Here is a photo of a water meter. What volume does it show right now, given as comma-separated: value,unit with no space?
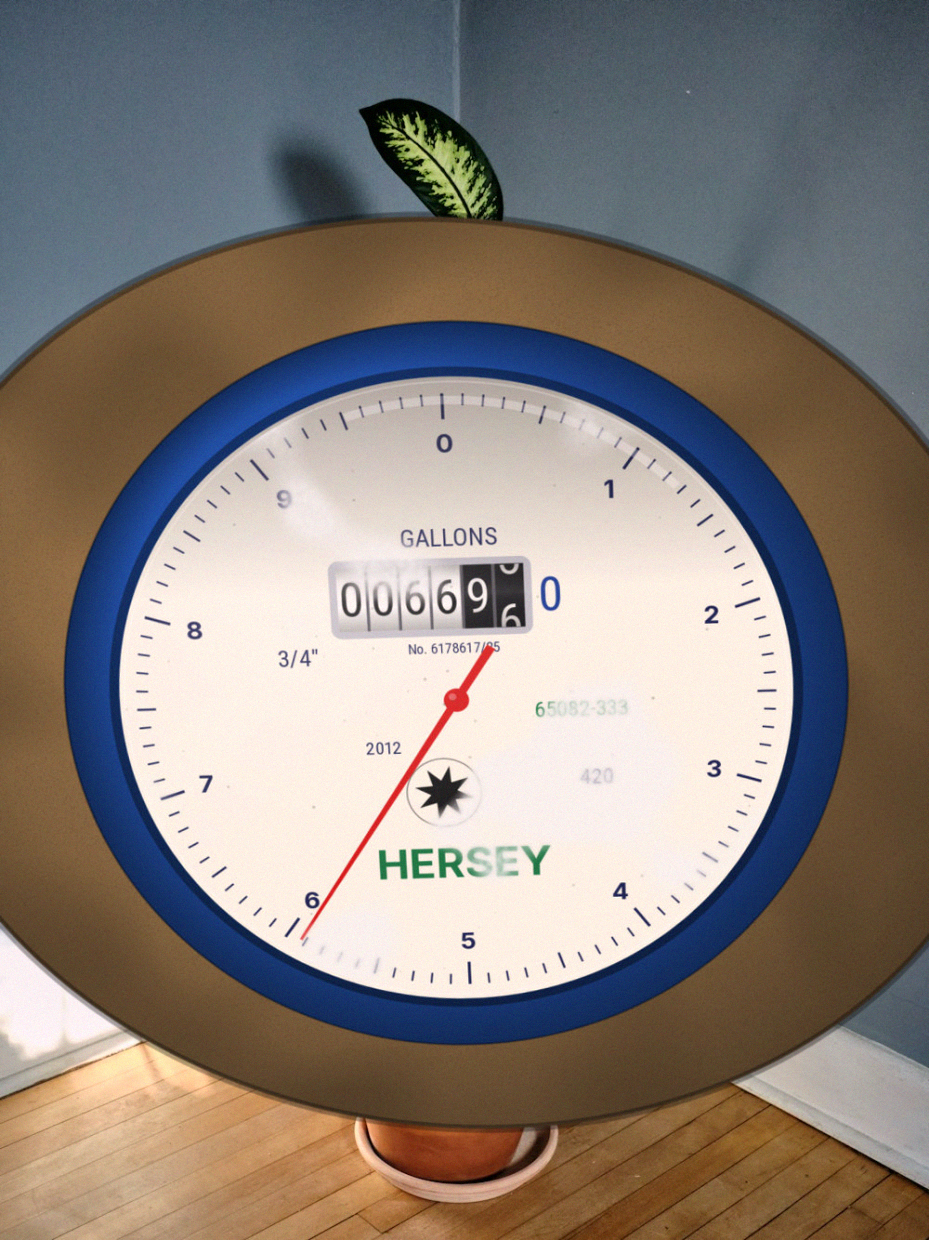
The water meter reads 66955.9,gal
